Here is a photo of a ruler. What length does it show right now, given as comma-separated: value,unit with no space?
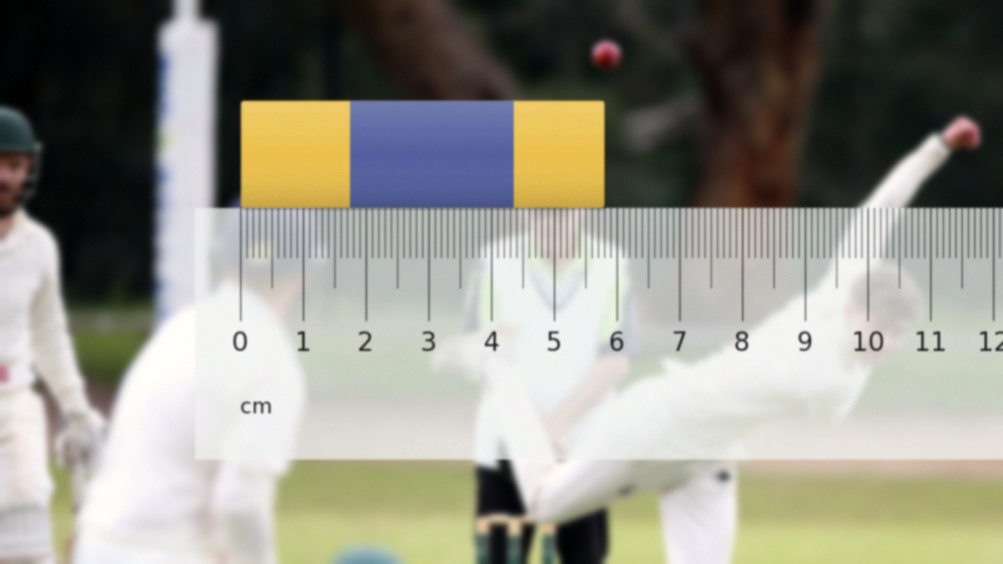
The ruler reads 5.8,cm
